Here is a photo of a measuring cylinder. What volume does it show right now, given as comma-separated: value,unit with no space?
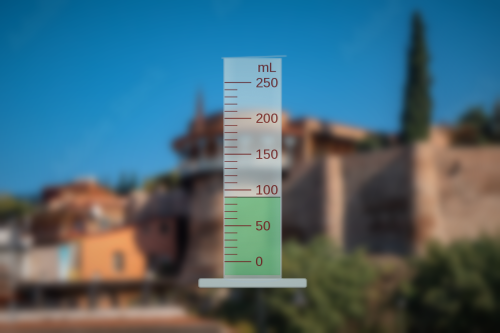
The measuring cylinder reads 90,mL
